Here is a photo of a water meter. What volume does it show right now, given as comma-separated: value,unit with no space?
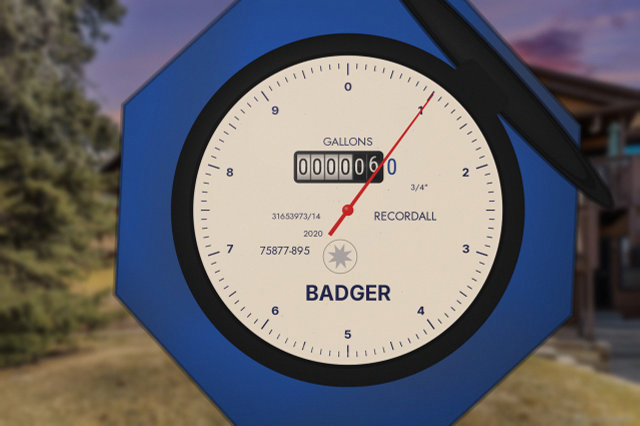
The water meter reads 61.0,gal
